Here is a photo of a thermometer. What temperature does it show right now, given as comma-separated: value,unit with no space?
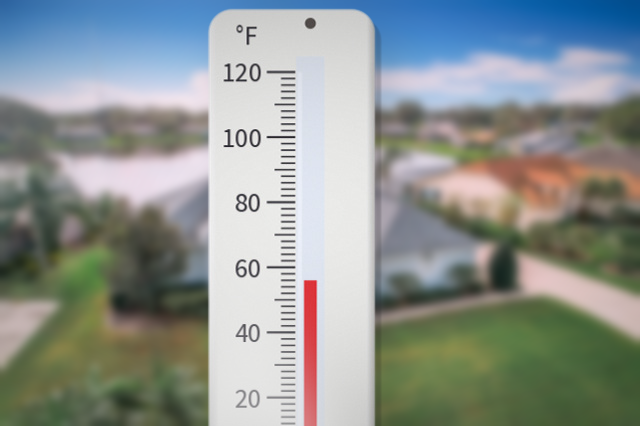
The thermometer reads 56,°F
